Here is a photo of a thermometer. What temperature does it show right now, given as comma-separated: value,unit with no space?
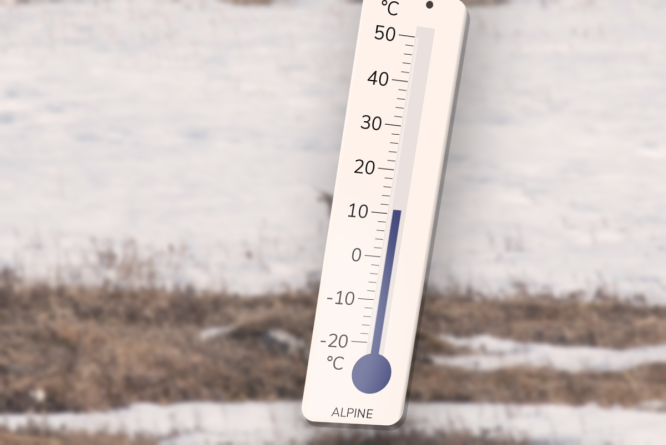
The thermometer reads 11,°C
